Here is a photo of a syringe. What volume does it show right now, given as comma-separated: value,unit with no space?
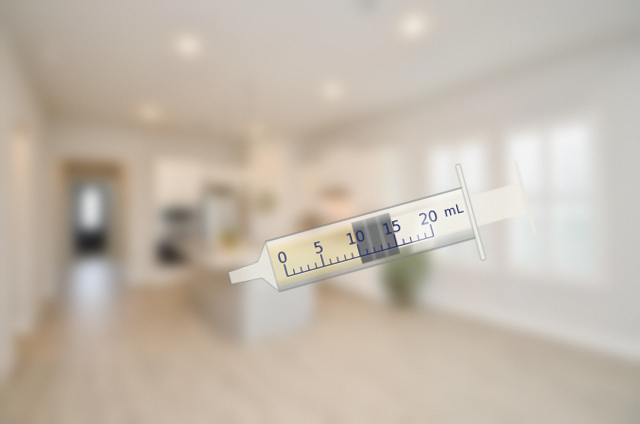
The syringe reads 10,mL
